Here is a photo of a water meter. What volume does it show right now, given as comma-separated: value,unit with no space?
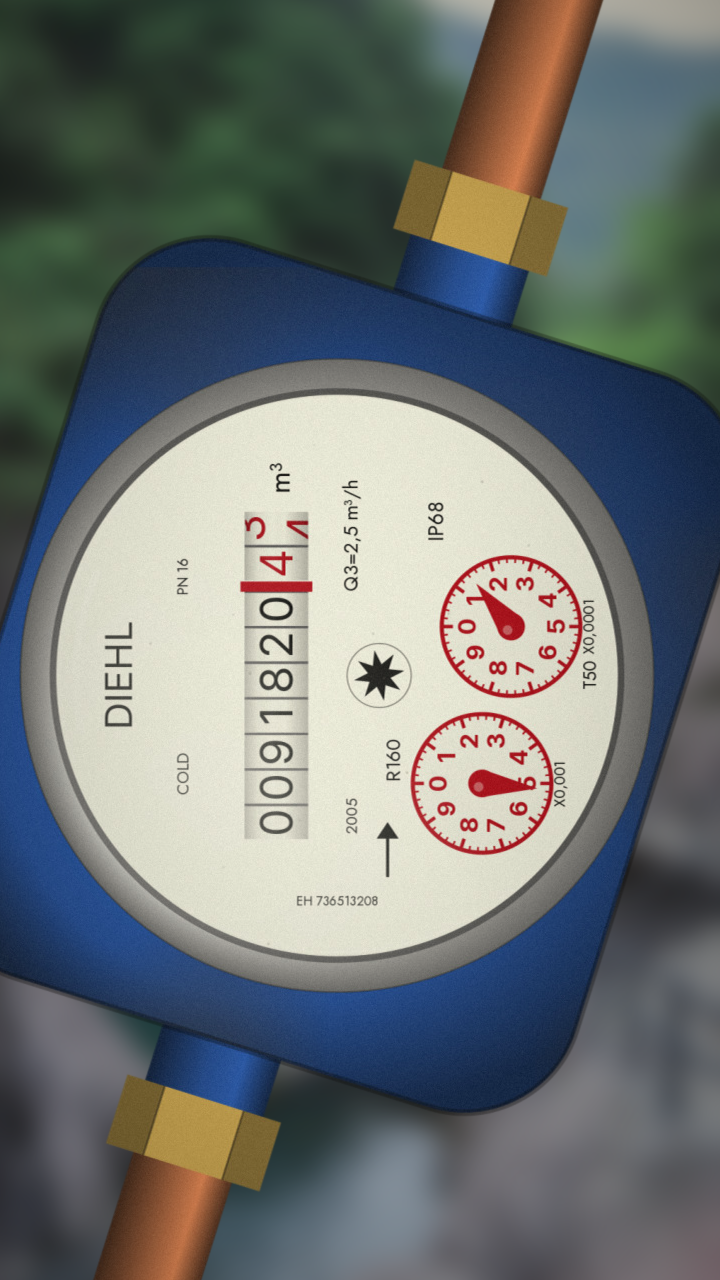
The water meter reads 91820.4351,m³
